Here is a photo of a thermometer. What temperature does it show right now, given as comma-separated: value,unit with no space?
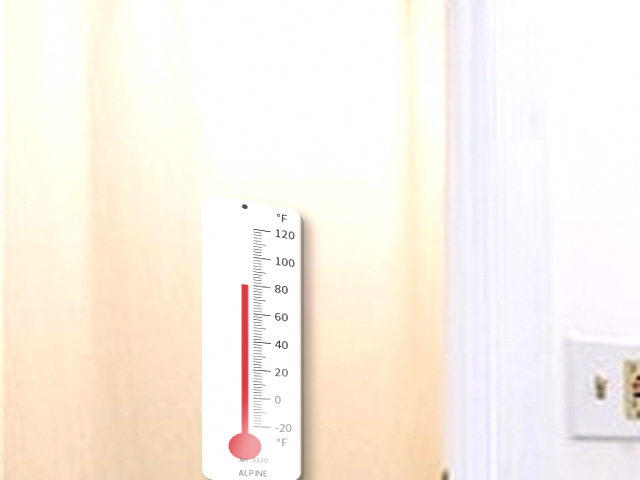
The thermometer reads 80,°F
